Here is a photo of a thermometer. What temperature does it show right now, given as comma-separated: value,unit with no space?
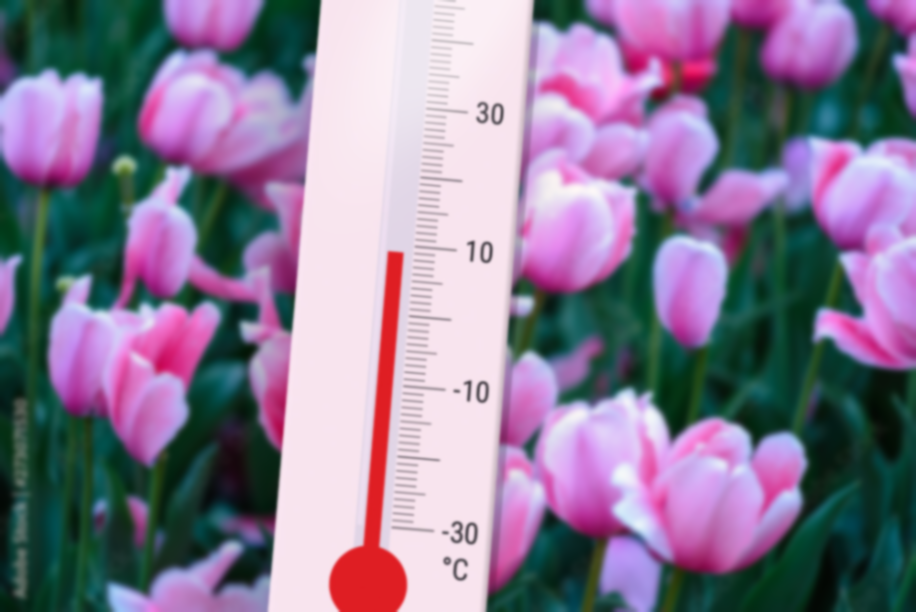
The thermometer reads 9,°C
